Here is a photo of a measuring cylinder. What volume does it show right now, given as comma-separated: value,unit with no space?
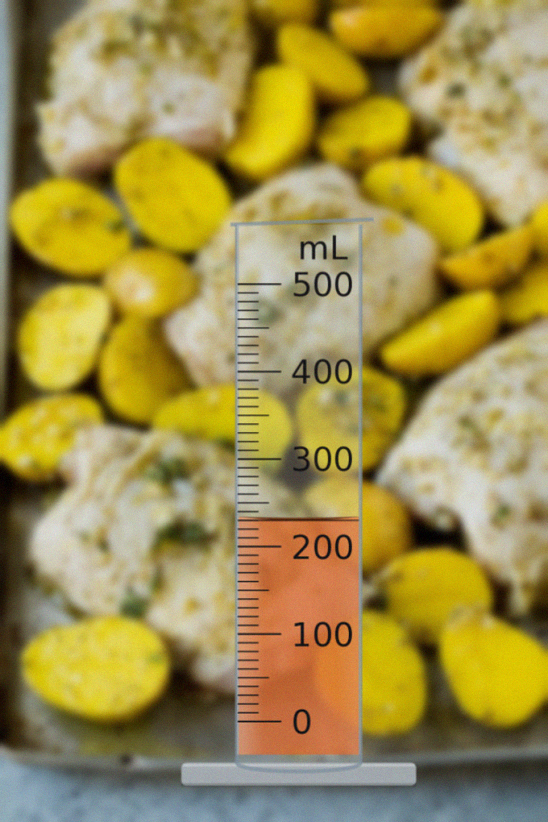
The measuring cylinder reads 230,mL
